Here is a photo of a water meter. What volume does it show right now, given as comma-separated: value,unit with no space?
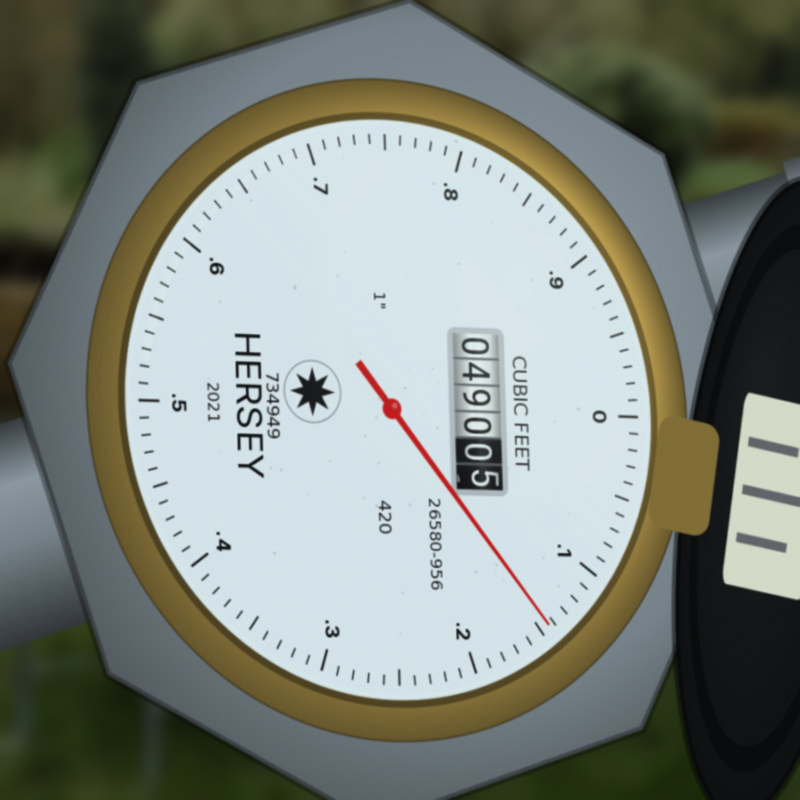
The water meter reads 49005.14,ft³
